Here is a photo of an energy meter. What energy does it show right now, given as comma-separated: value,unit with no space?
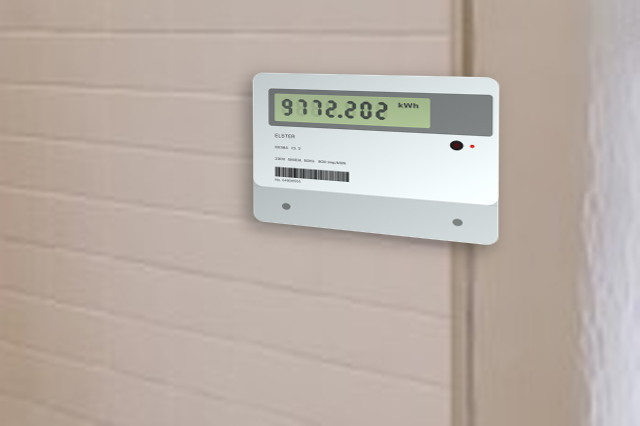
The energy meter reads 9772.202,kWh
